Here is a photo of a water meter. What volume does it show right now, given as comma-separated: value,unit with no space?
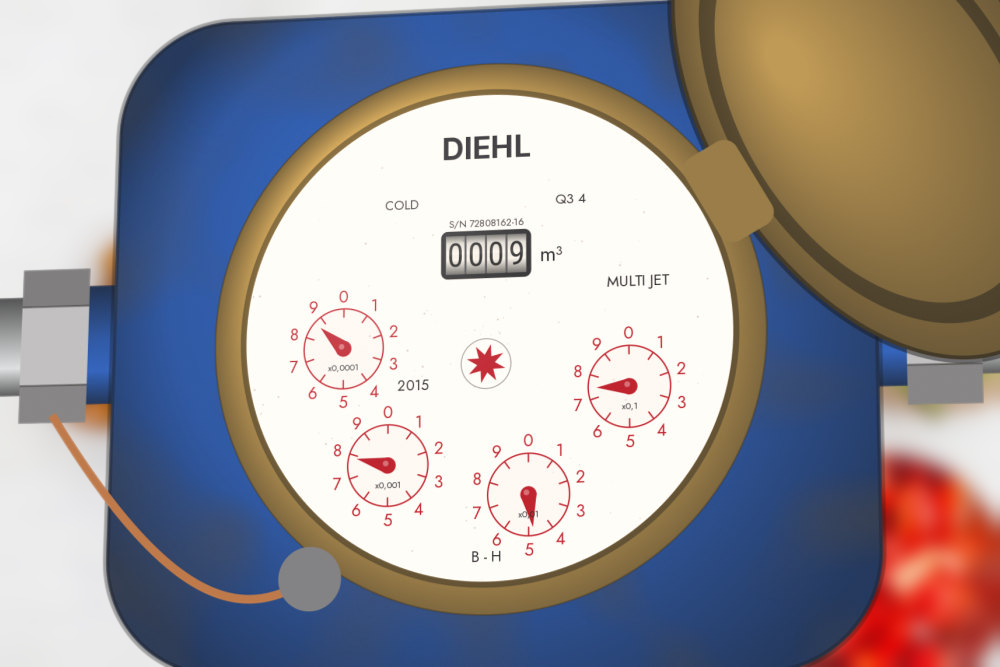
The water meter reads 9.7478,m³
